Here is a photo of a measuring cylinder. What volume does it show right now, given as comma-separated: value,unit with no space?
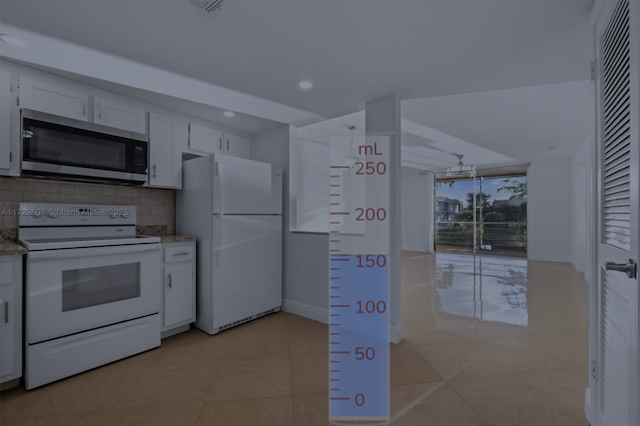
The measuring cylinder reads 155,mL
